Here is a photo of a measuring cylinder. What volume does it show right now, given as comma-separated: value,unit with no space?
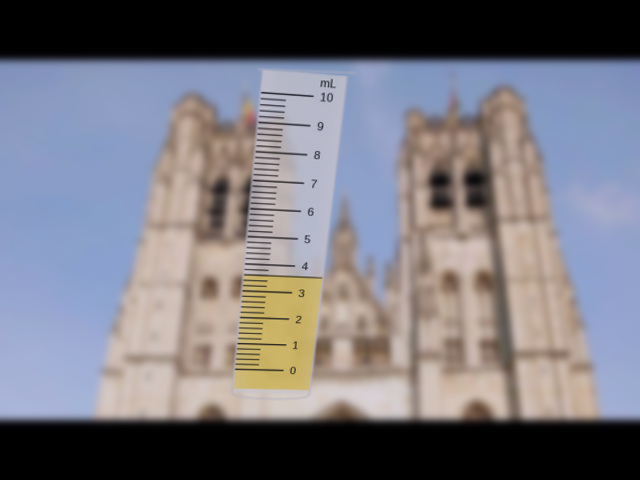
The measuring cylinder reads 3.6,mL
